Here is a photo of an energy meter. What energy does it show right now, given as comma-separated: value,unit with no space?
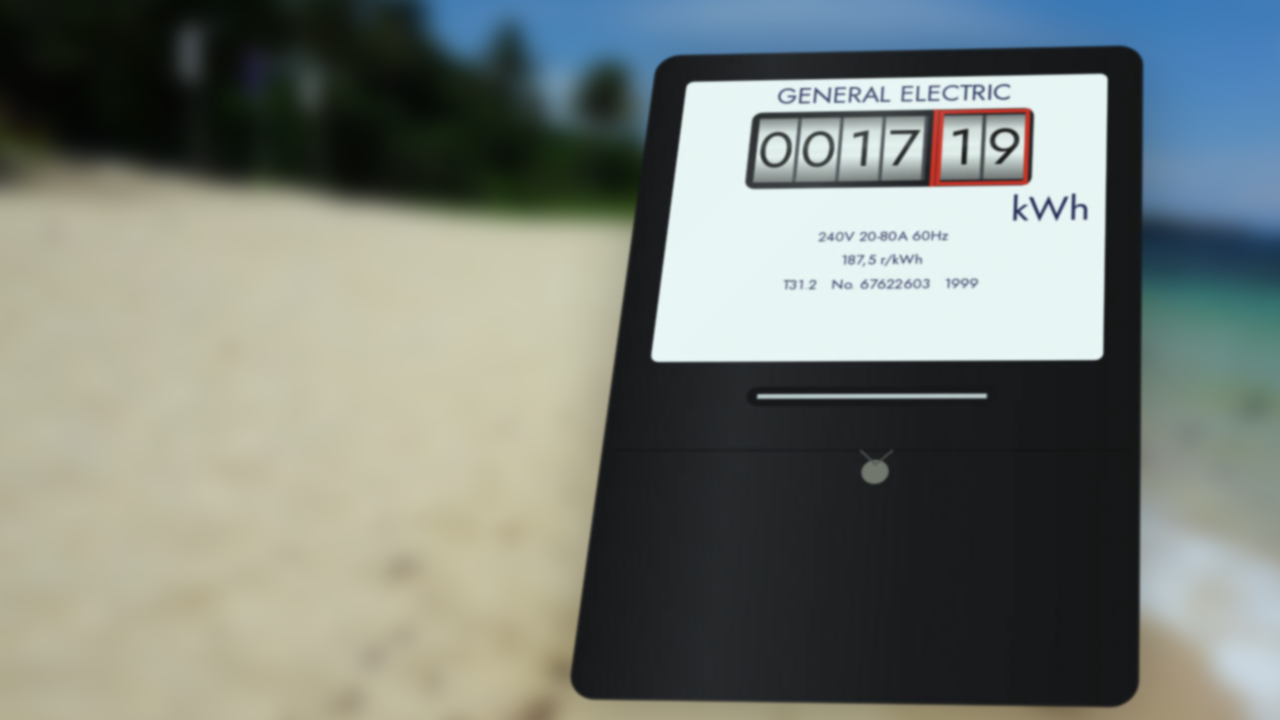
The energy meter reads 17.19,kWh
